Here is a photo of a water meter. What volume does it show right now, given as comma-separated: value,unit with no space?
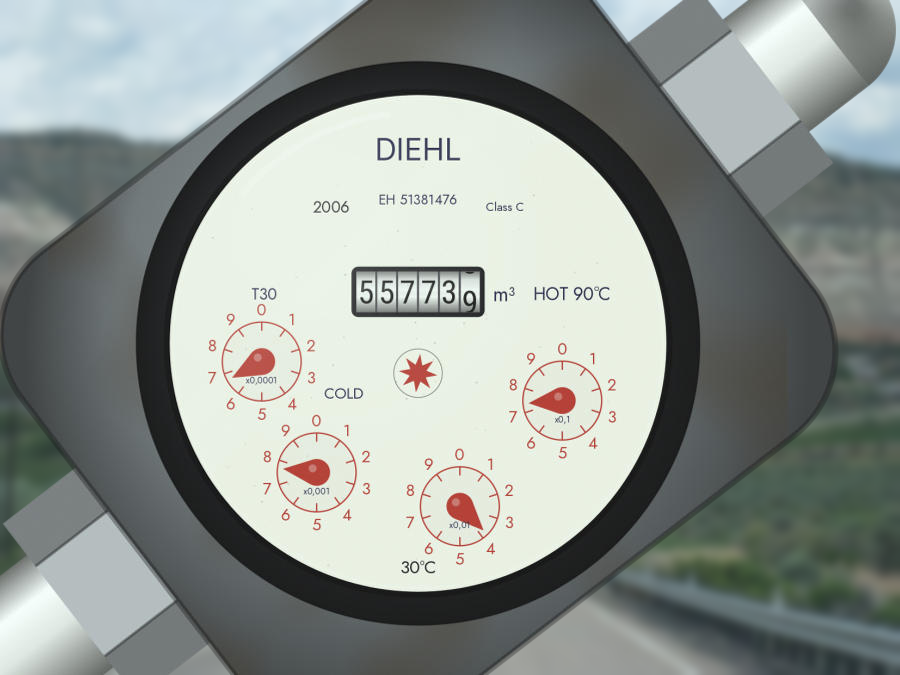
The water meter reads 557738.7376,m³
